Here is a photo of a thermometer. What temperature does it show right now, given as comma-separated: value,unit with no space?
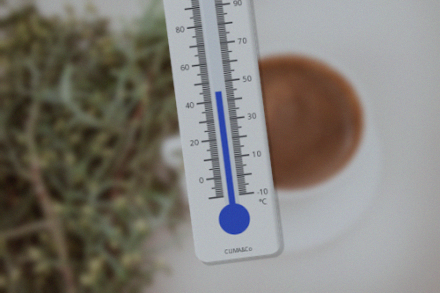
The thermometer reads 45,°C
